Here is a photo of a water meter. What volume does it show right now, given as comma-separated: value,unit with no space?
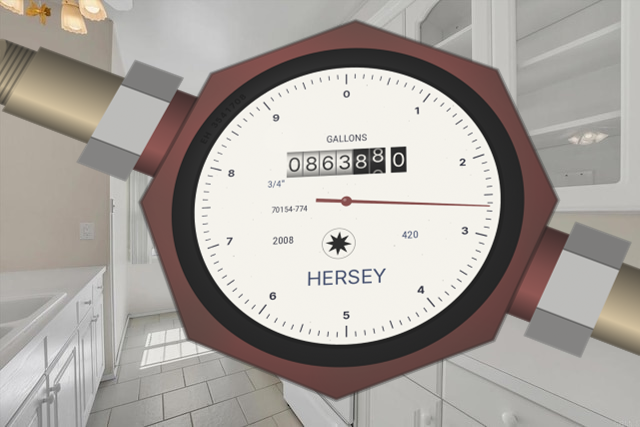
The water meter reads 863882.6,gal
